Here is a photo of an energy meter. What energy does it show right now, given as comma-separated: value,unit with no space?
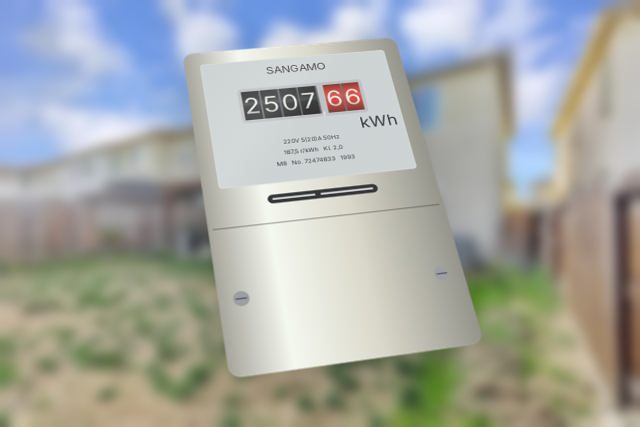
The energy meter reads 2507.66,kWh
